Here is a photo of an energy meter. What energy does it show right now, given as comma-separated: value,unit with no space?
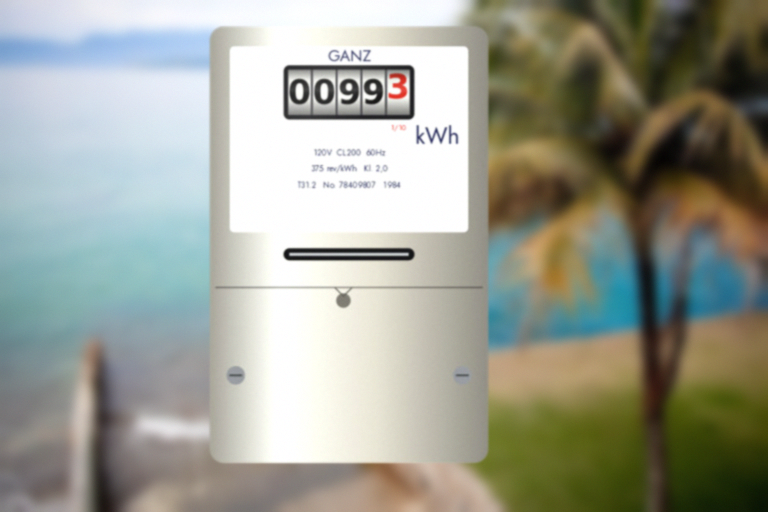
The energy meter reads 99.3,kWh
